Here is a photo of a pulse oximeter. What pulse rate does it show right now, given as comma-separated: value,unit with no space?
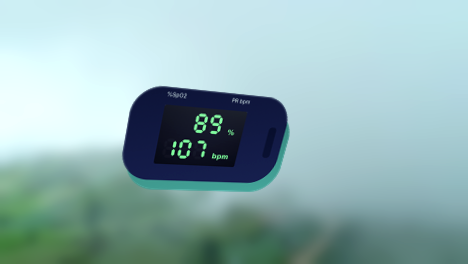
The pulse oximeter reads 107,bpm
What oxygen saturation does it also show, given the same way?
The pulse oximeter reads 89,%
